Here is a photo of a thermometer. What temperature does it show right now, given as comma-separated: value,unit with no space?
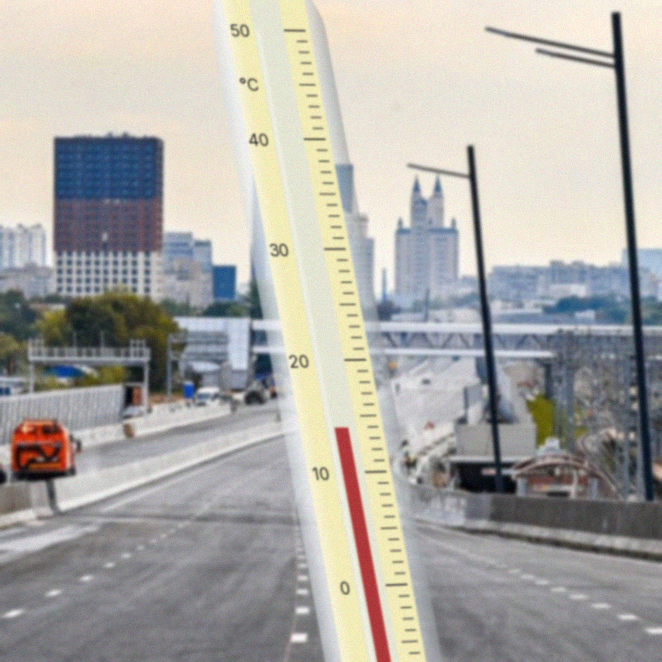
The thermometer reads 14,°C
